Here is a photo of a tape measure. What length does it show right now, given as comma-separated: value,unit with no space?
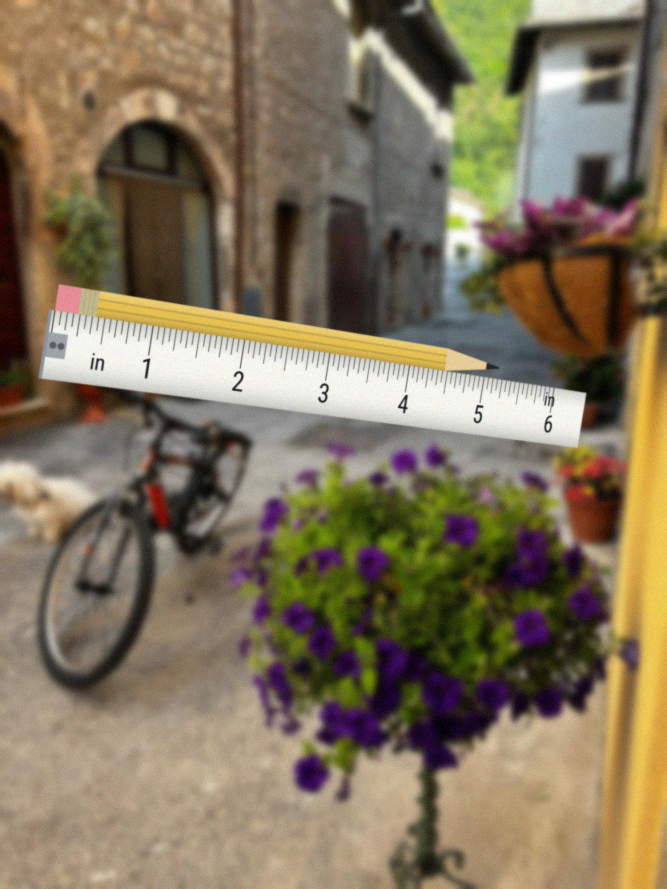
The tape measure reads 5.1875,in
